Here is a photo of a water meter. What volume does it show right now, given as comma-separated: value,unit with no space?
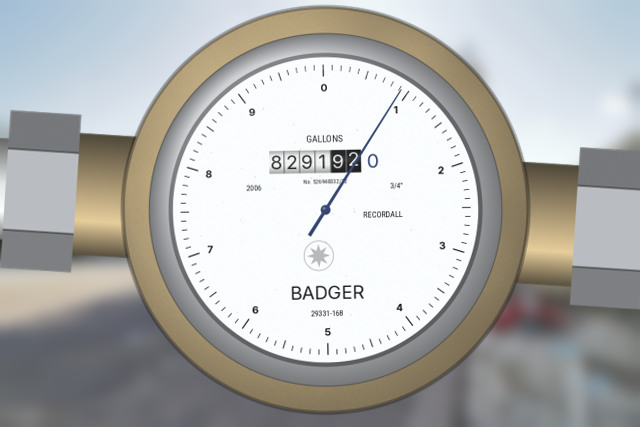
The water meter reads 8291920.9,gal
